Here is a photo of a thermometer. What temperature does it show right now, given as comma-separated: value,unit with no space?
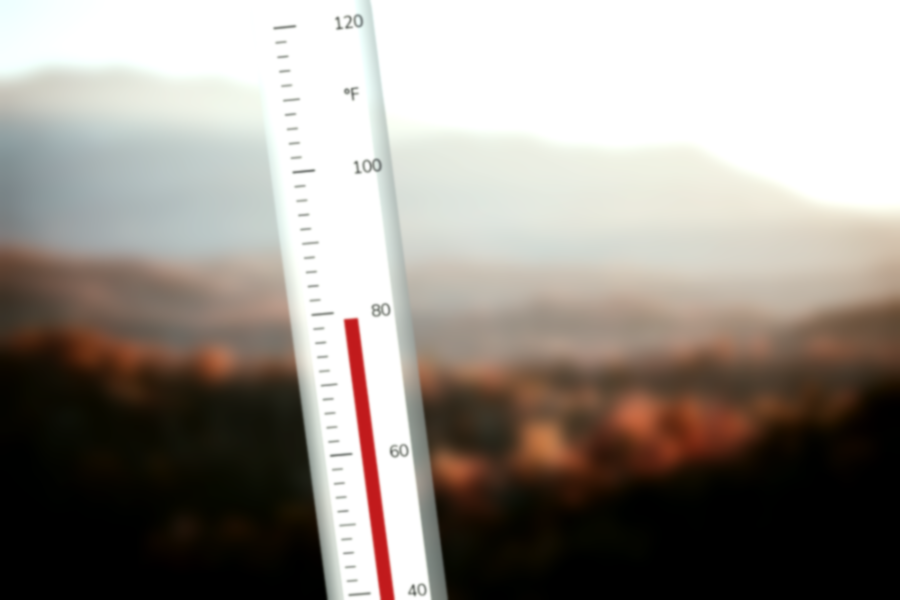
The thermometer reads 79,°F
